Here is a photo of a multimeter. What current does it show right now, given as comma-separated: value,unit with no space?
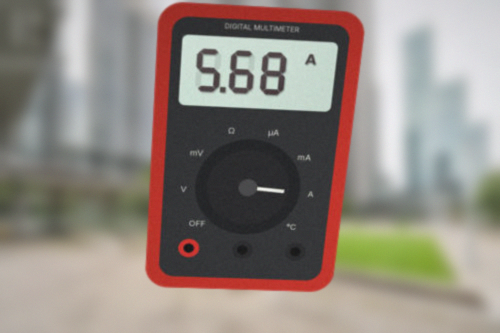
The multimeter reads 5.68,A
